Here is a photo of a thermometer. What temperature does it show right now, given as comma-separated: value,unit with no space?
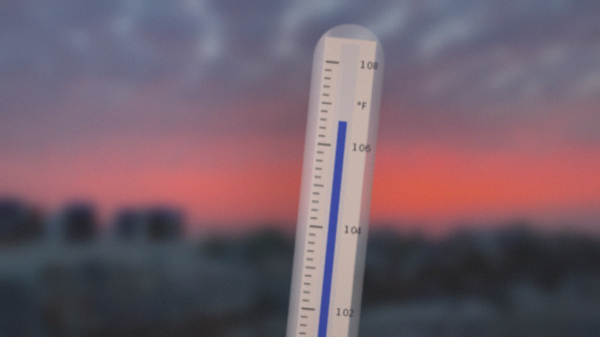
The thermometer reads 106.6,°F
